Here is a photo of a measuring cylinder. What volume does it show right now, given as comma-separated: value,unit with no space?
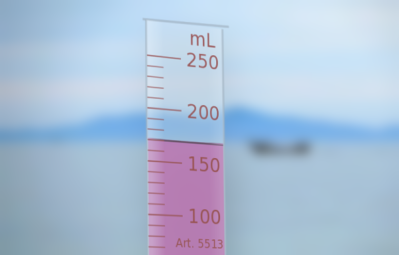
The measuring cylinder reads 170,mL
